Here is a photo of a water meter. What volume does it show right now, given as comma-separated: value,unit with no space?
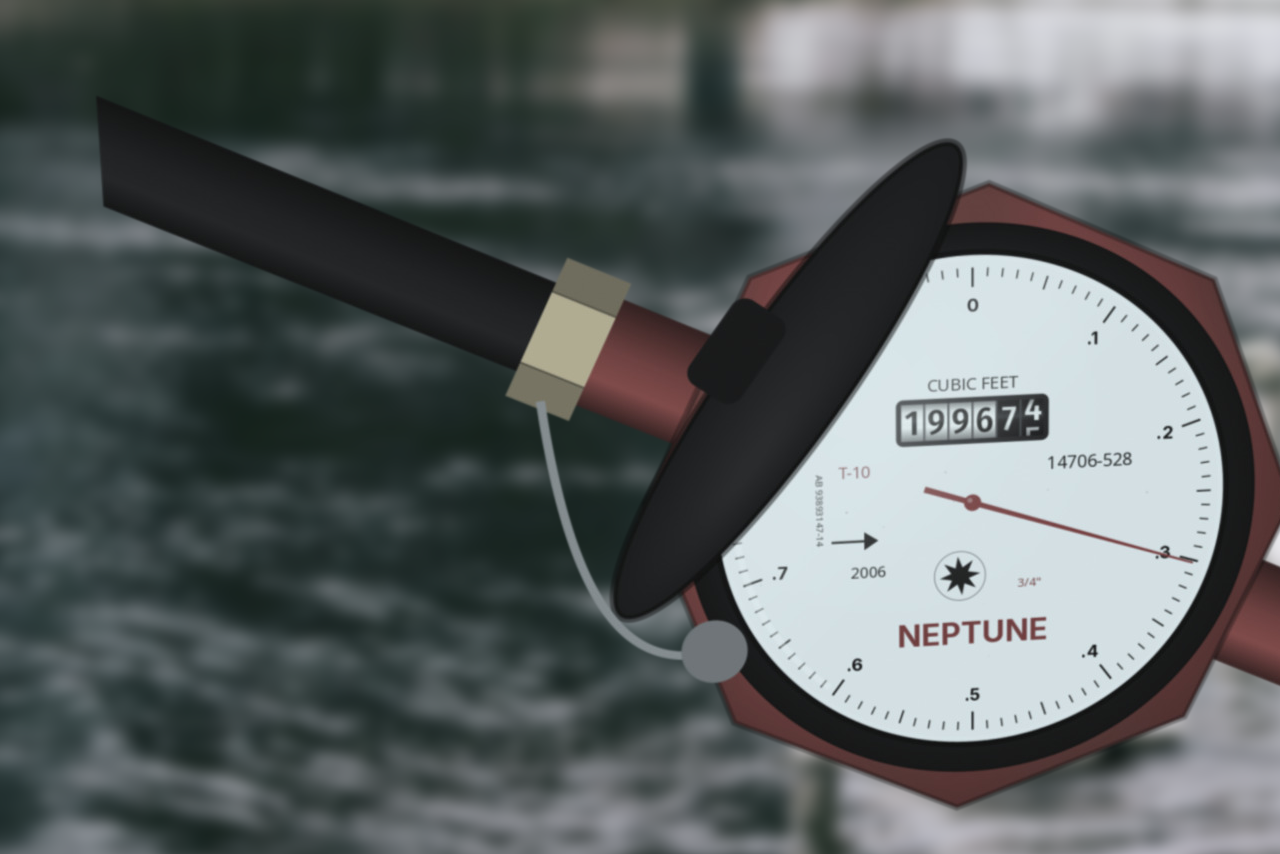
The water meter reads 199674.30,ft³
